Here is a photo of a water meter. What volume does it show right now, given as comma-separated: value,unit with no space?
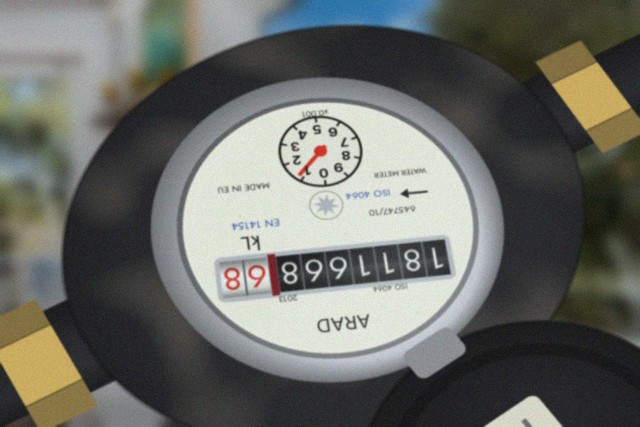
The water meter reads 1811668.681,kL
